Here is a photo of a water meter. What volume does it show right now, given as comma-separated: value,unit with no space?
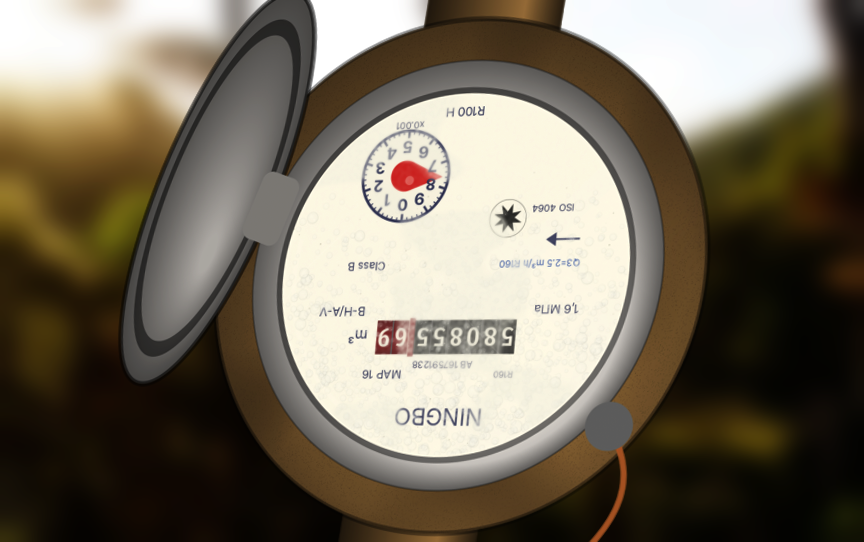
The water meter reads 580855.697,m³
